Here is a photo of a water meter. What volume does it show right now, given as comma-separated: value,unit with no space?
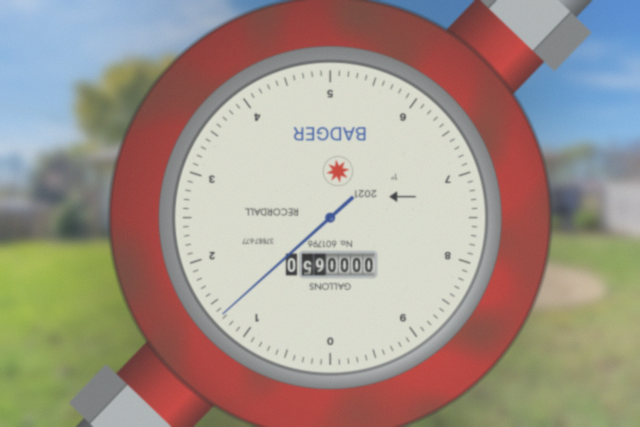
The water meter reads 651.3,gal
